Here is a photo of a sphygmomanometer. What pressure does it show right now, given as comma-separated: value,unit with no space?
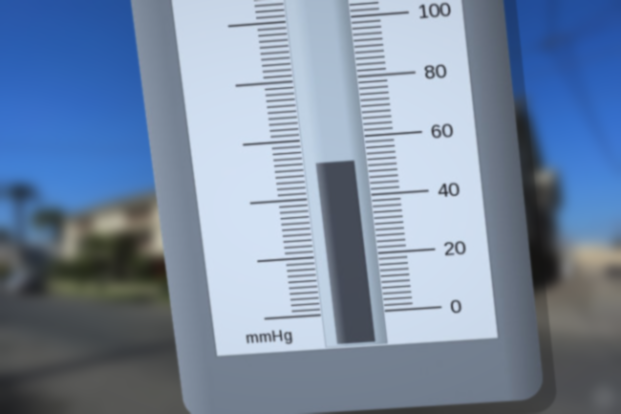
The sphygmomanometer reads 52,mmHg
